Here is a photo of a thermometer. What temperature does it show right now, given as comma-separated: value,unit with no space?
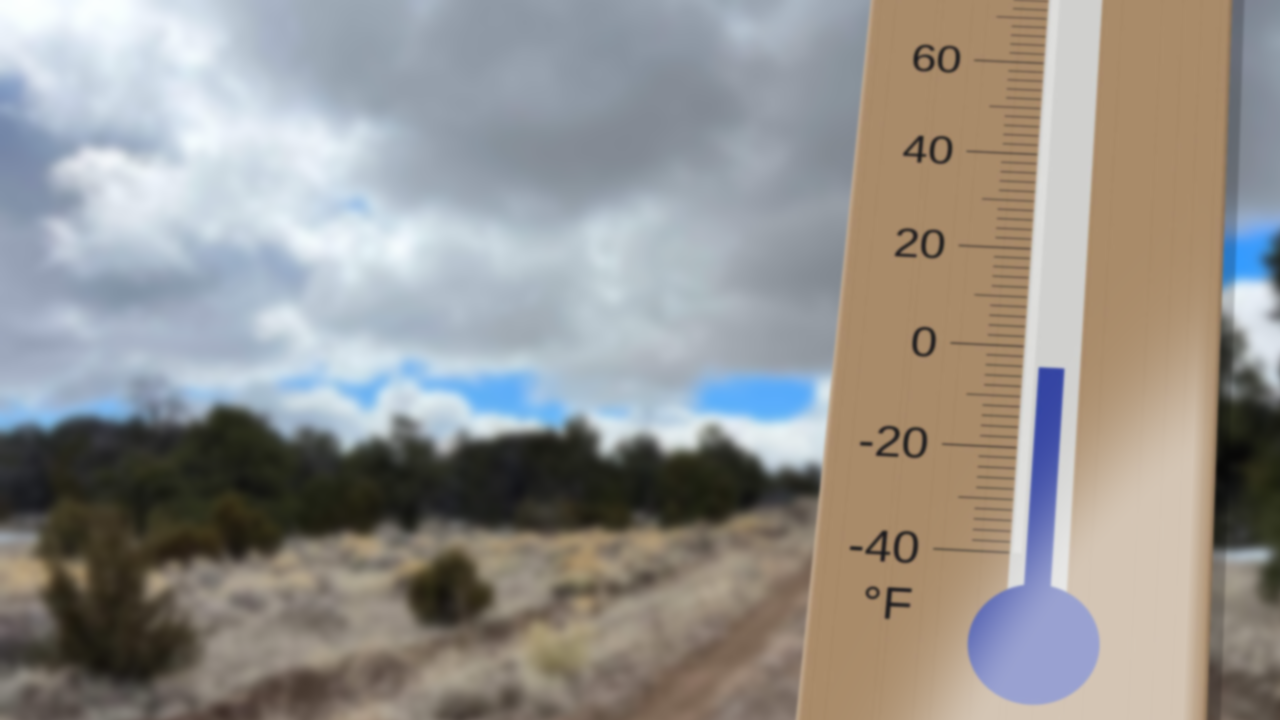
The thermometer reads -4,°F
